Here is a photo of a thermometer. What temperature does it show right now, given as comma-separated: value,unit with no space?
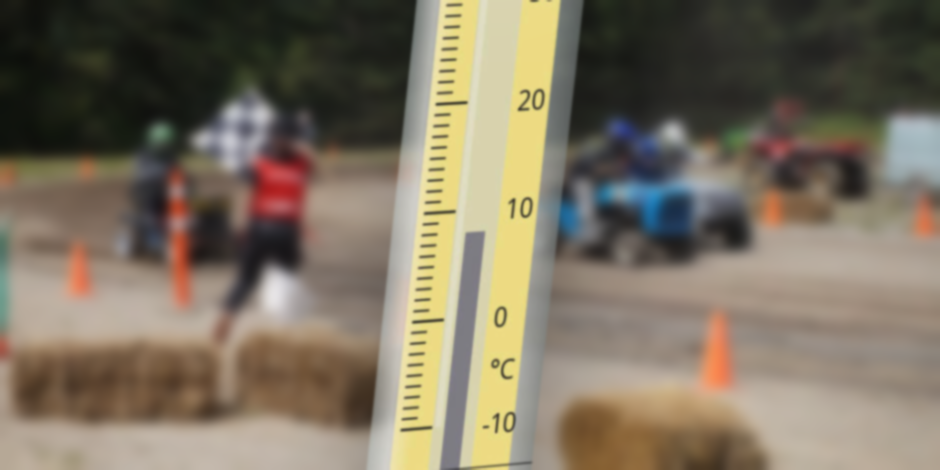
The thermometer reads 8,°C
